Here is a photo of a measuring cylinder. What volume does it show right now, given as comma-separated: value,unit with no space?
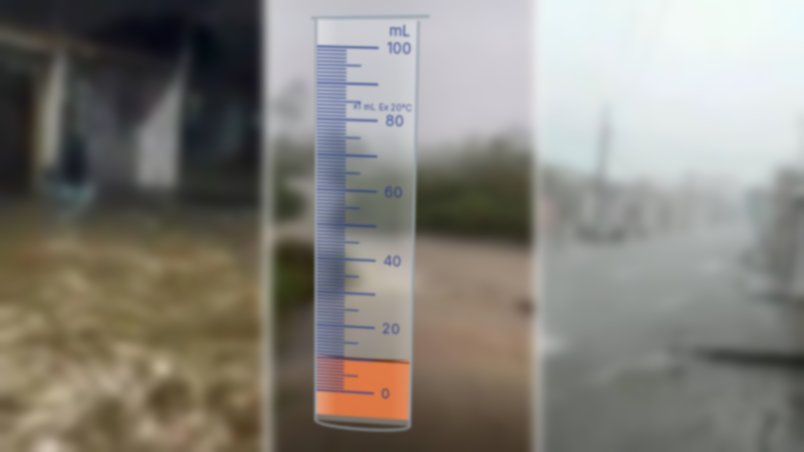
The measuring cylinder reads 10,mL
